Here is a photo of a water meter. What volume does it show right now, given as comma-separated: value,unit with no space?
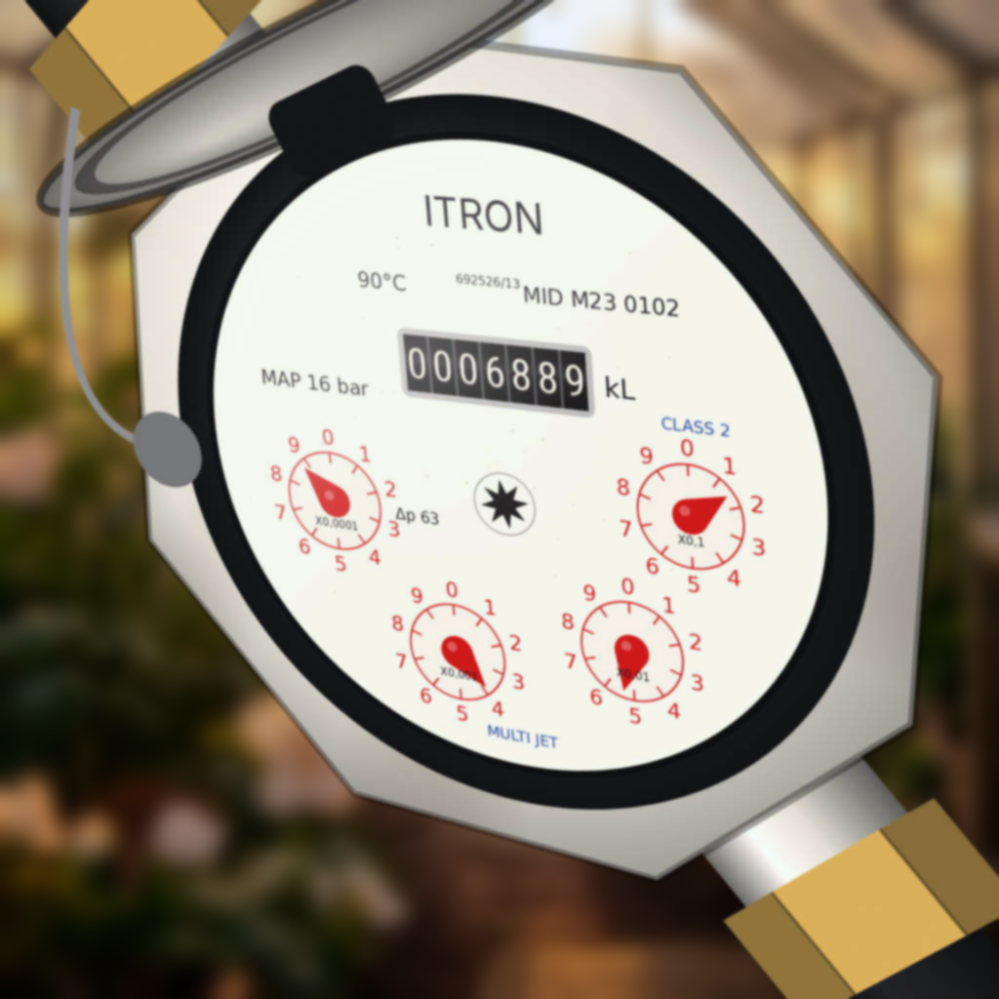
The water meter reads 6889.1538,kL
